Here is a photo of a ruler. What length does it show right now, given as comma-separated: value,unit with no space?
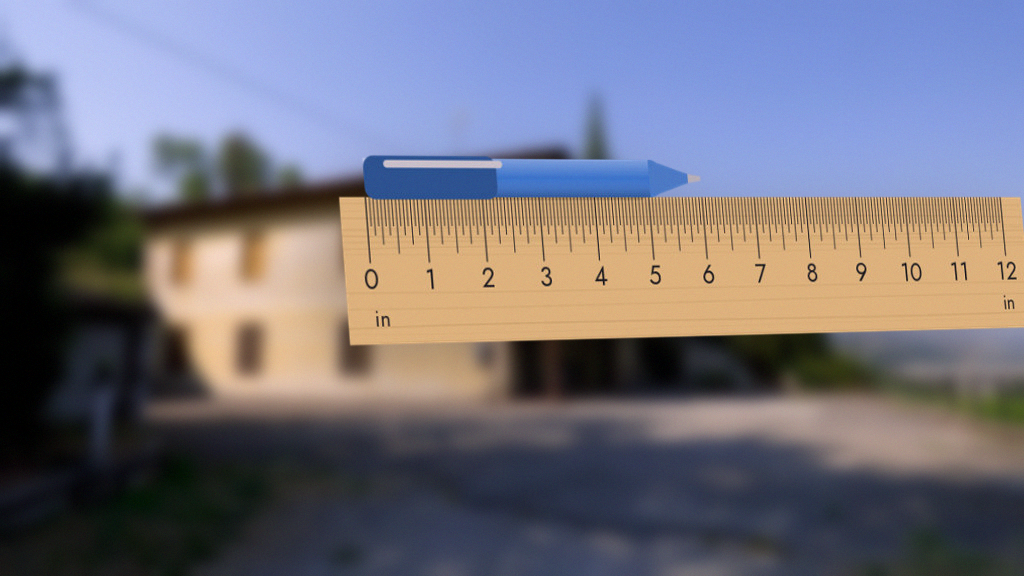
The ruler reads 6,in
